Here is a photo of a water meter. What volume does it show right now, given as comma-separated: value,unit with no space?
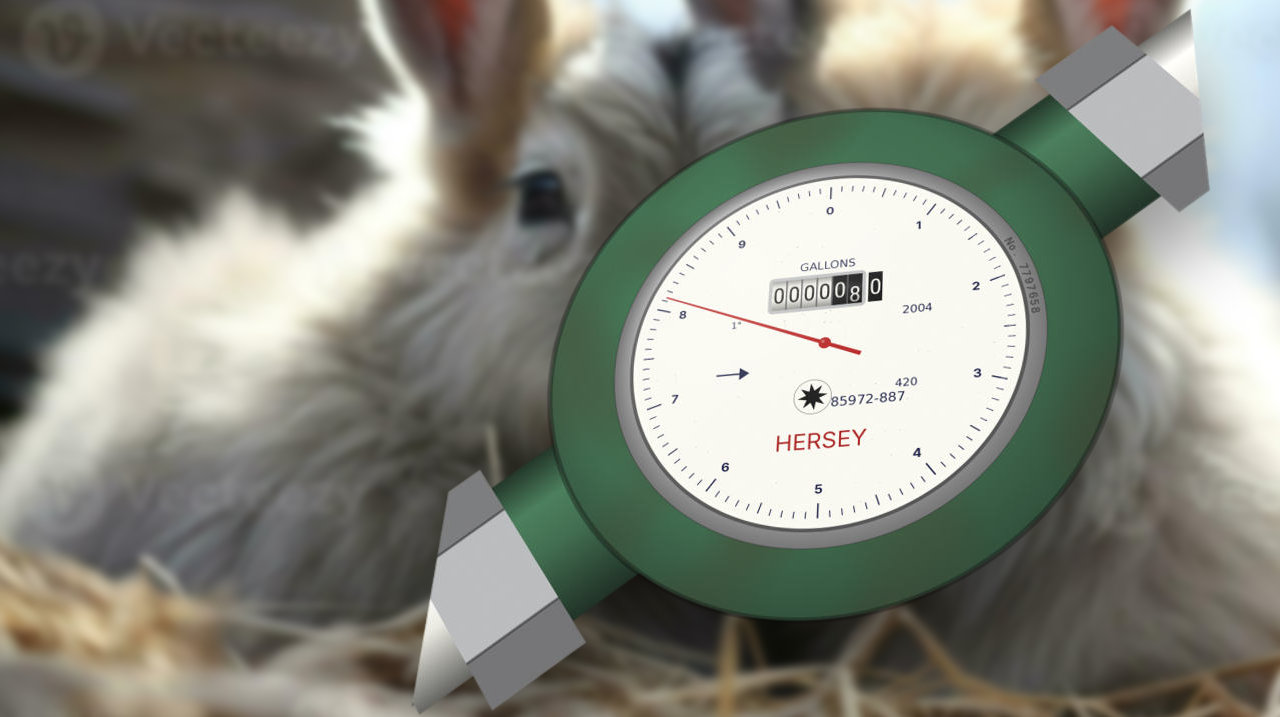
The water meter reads 78.1,gal
